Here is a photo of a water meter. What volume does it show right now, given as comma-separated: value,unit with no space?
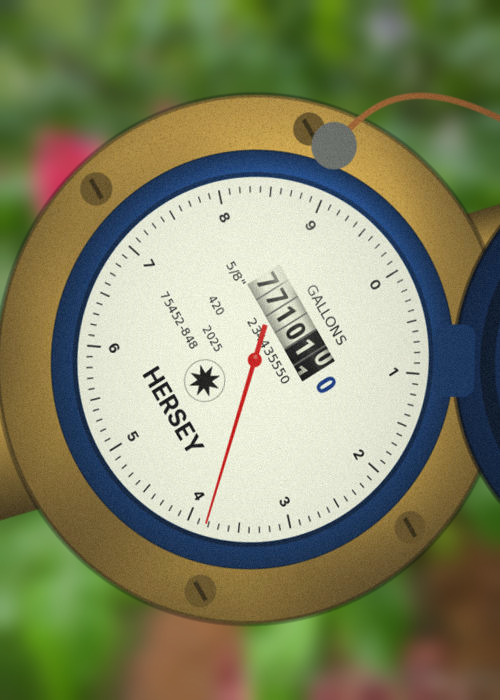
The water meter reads 7710103.8,gal
